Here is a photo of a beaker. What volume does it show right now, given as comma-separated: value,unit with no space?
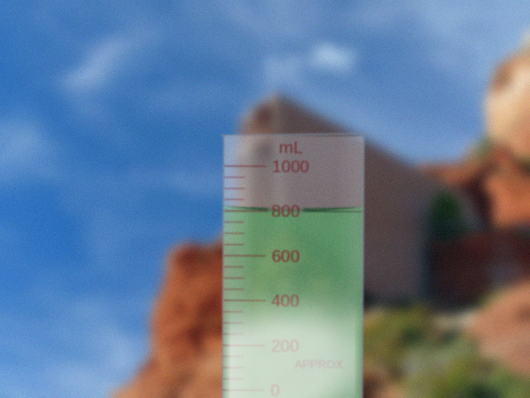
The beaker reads 800,mL
